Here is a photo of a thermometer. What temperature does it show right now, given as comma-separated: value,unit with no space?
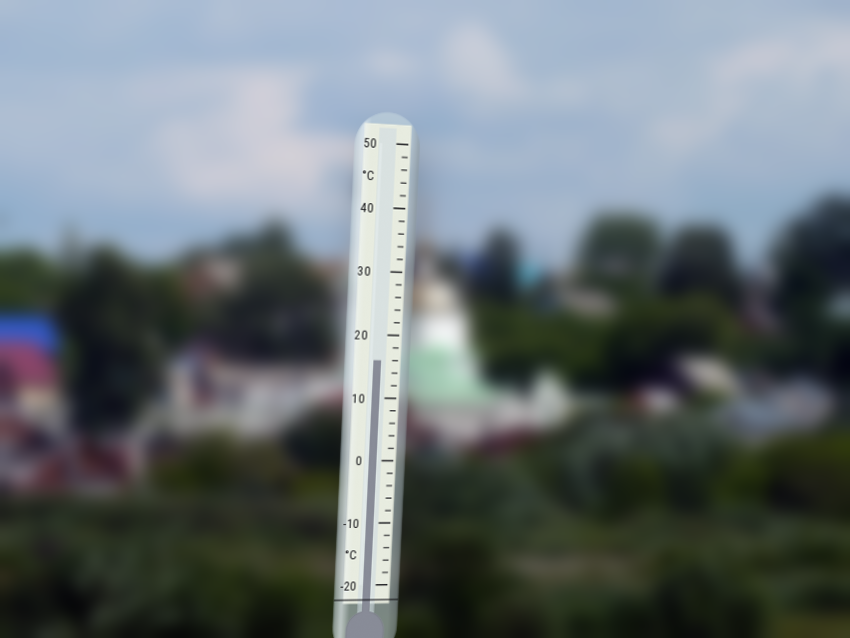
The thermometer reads 16,°C
